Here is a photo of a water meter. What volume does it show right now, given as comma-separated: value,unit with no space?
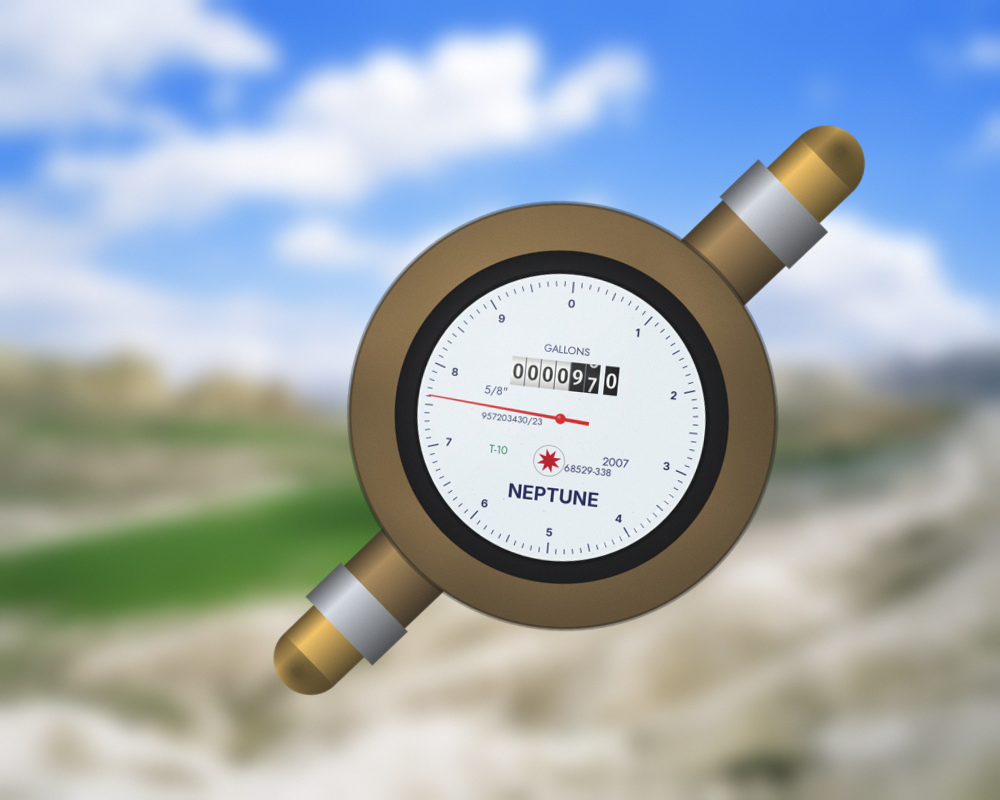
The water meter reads 967.6,gal
